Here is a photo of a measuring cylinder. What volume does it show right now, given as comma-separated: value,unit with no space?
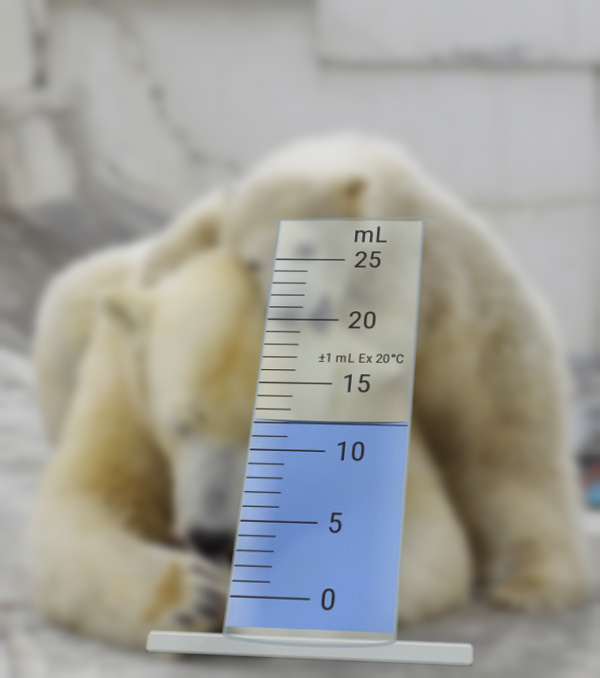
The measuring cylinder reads 12,mL
